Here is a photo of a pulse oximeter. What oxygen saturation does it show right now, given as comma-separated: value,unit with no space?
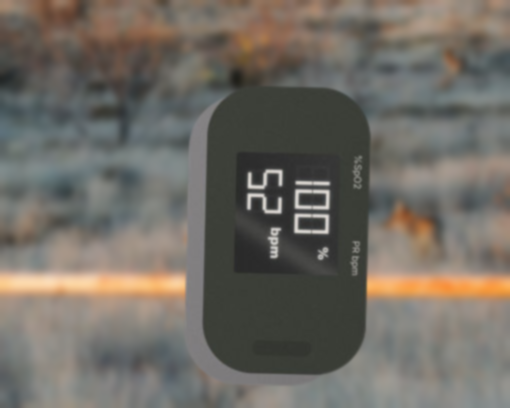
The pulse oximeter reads 100,%
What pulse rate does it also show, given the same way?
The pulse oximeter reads 52,bpm
